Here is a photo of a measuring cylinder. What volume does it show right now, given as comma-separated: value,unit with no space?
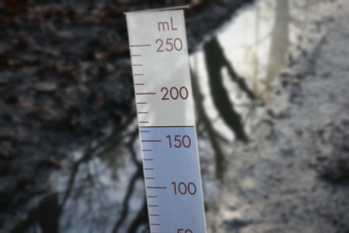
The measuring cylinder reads 165,mL
